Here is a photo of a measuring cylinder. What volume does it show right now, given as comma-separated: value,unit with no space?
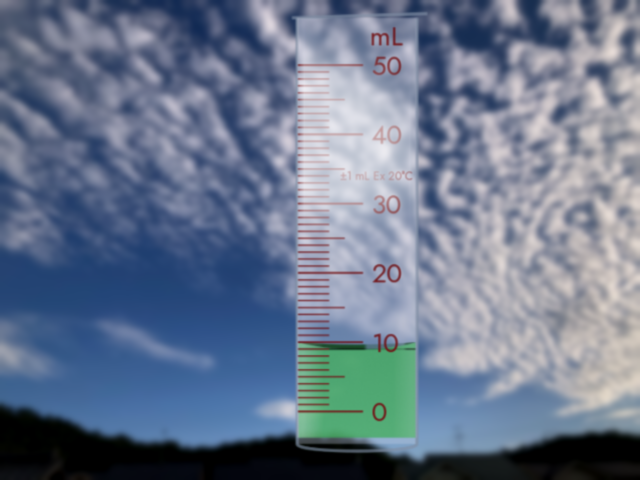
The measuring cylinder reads 9,mL
